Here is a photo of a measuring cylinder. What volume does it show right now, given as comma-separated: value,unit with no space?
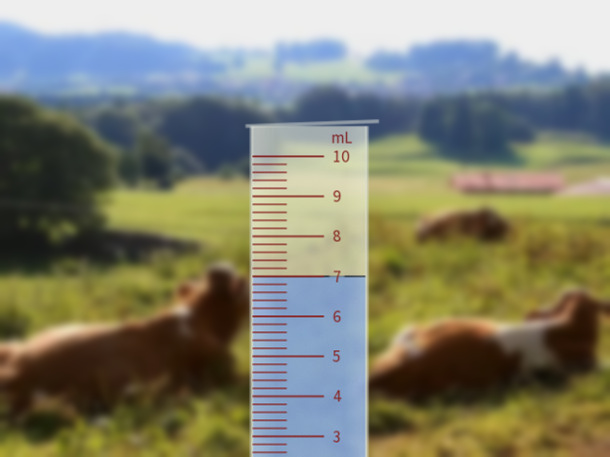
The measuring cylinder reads 7,mL
